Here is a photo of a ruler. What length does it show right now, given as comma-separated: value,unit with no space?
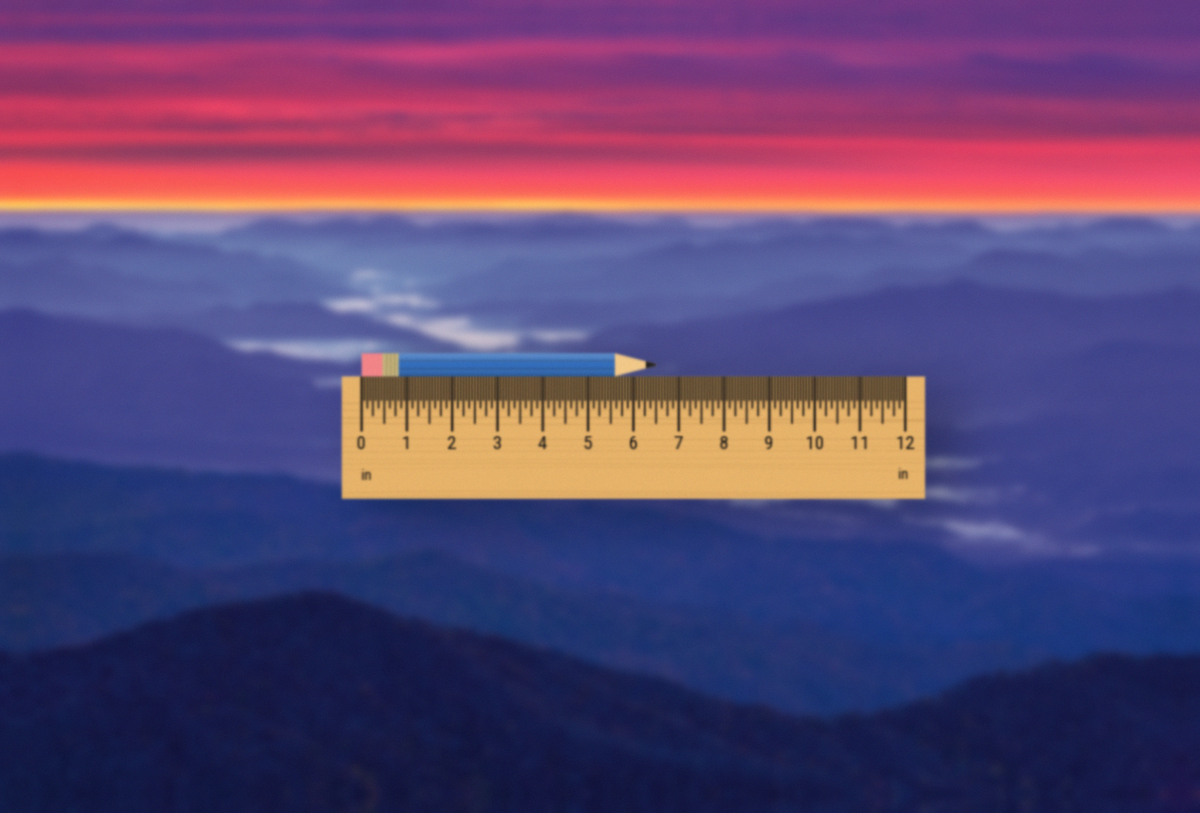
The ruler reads 6.5,in
